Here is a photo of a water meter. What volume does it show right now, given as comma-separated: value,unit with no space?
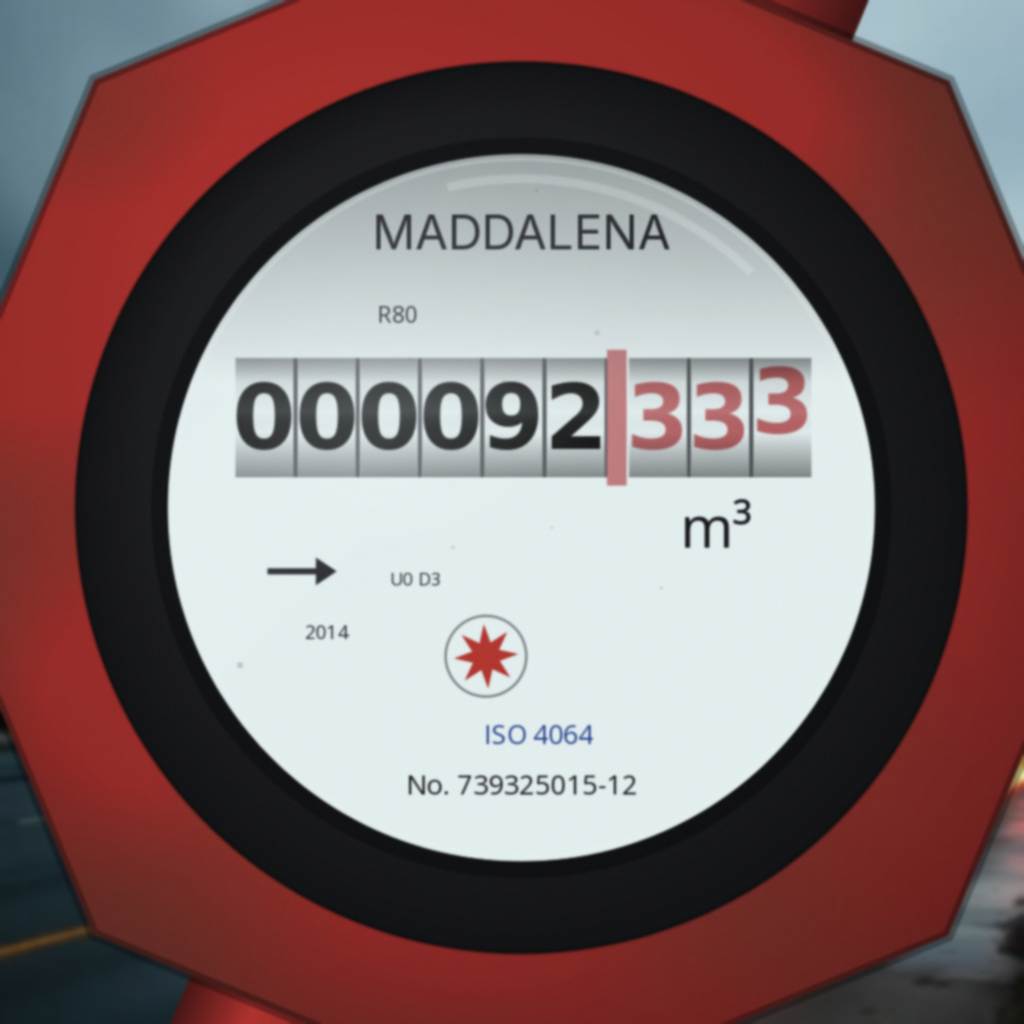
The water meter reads 92.333,m³
